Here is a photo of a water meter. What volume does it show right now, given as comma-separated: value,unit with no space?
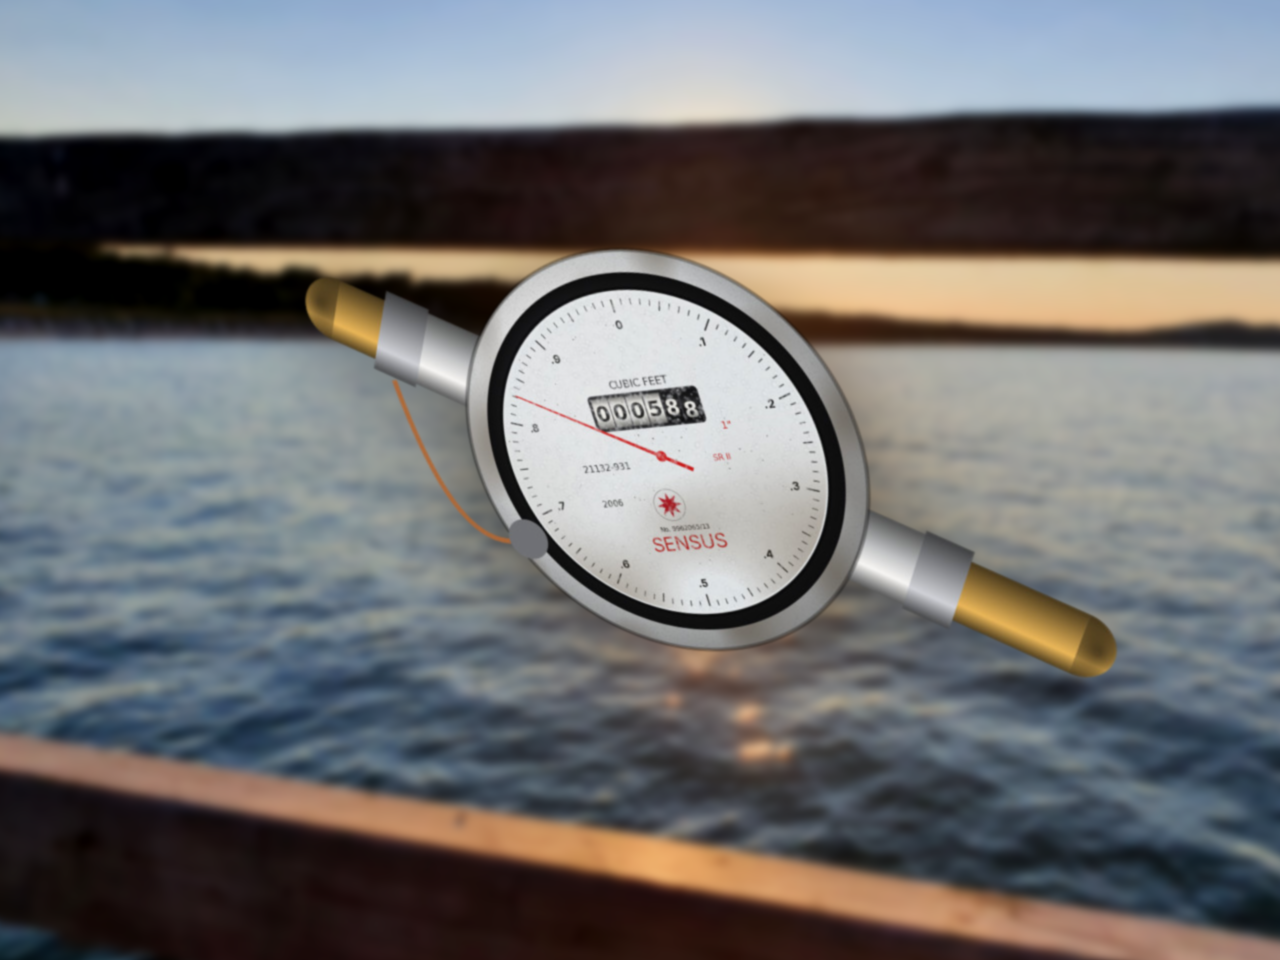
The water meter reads 587.83,ft³
